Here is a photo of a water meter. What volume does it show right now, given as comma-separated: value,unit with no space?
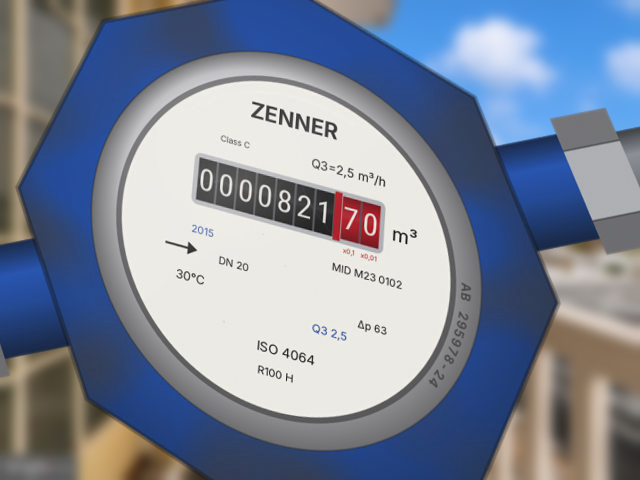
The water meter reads 821.70,m³
